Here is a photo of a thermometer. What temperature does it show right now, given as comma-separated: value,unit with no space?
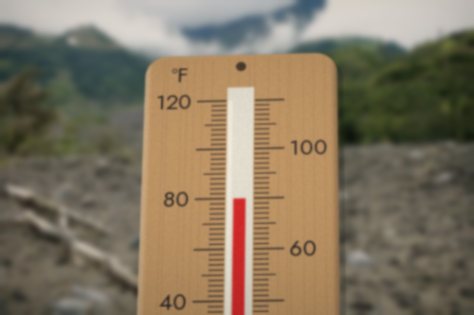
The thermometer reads 80,°F
